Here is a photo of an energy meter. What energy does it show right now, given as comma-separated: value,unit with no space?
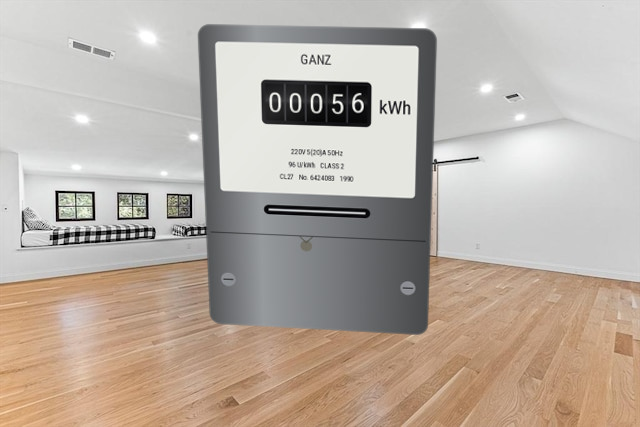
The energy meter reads 56,kWh
